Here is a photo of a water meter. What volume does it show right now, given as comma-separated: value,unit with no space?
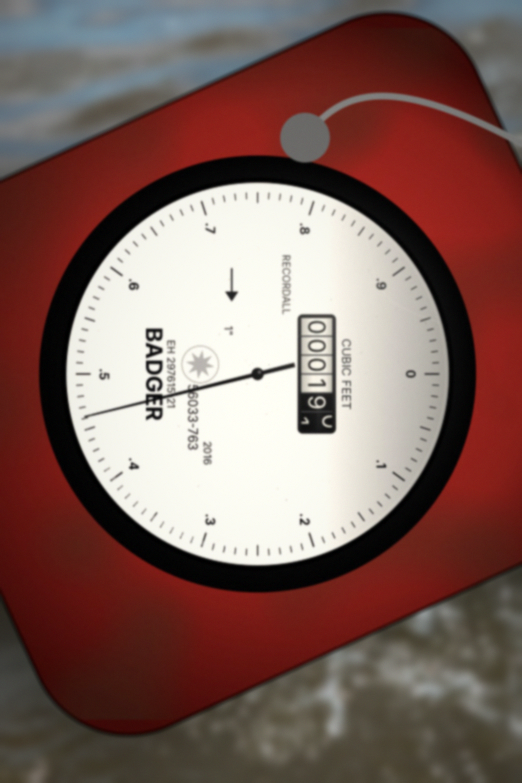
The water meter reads 190.46,ft³
